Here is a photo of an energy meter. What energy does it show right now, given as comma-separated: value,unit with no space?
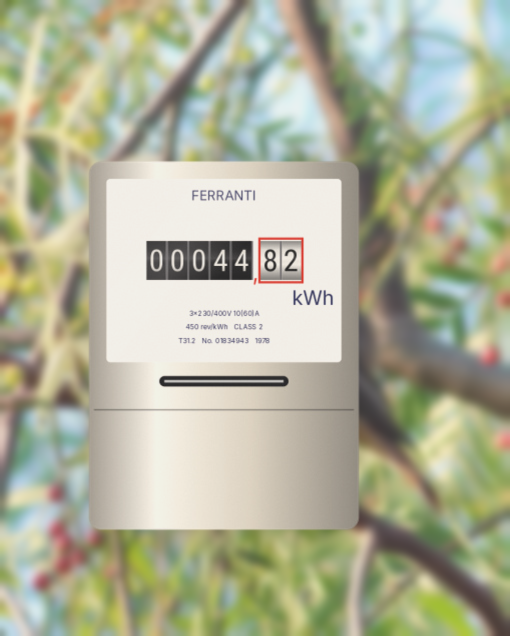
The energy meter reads 44.82,kWh
